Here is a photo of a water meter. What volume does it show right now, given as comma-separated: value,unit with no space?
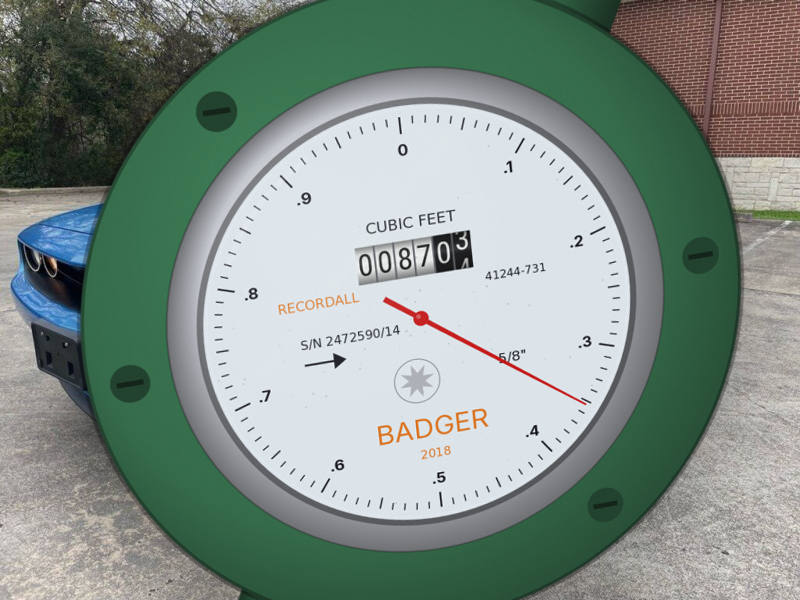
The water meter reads 8703.35,ft³
